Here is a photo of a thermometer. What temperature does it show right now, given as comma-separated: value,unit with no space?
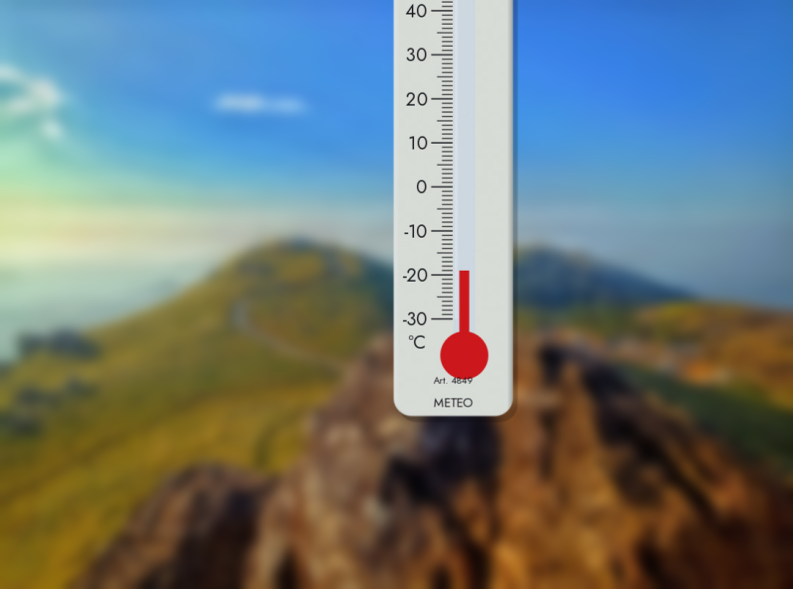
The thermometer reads -19,°C
